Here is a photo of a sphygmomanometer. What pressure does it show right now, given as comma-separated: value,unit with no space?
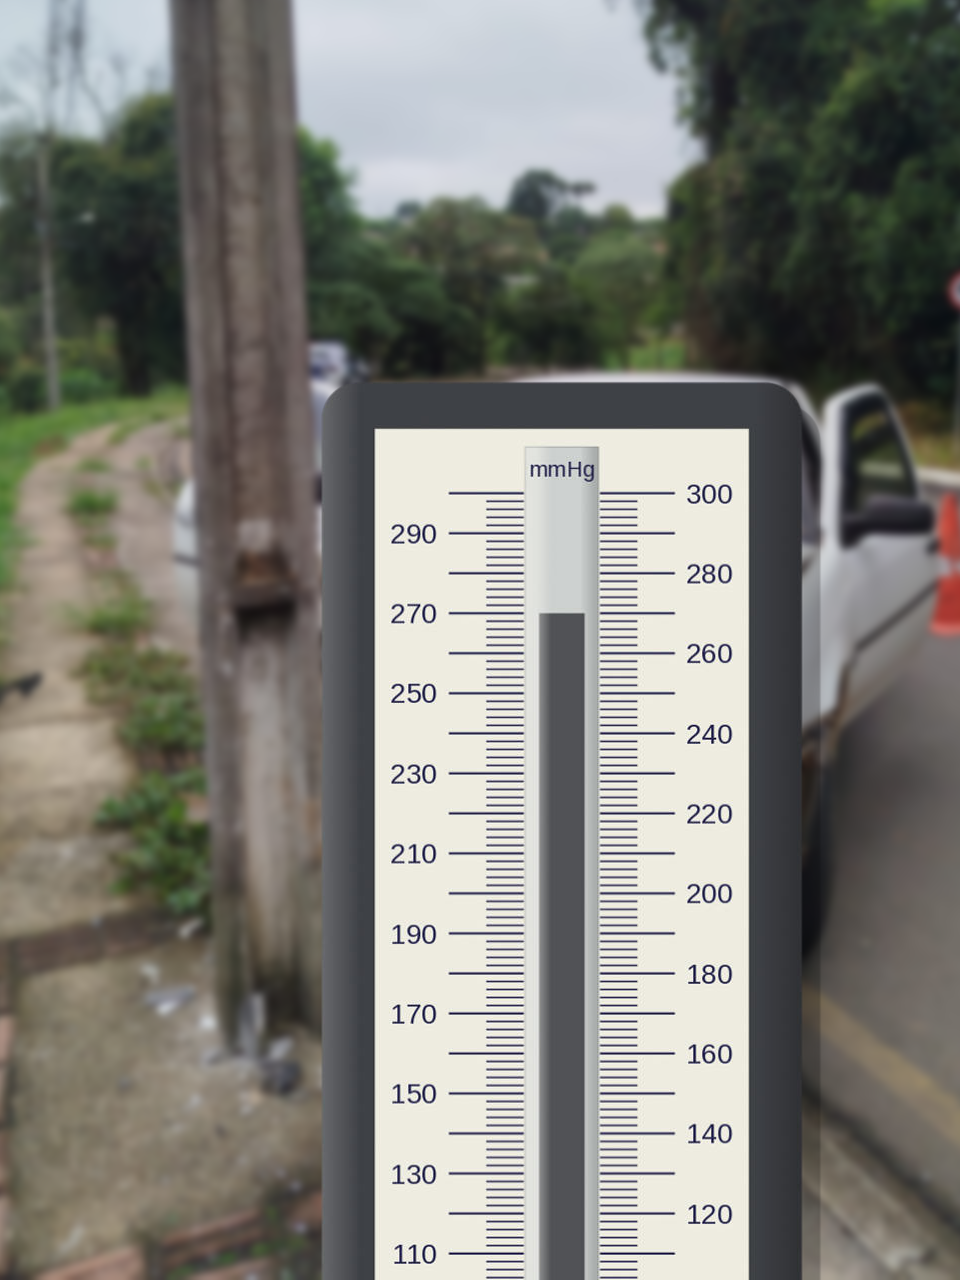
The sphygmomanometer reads 270,mmHg
